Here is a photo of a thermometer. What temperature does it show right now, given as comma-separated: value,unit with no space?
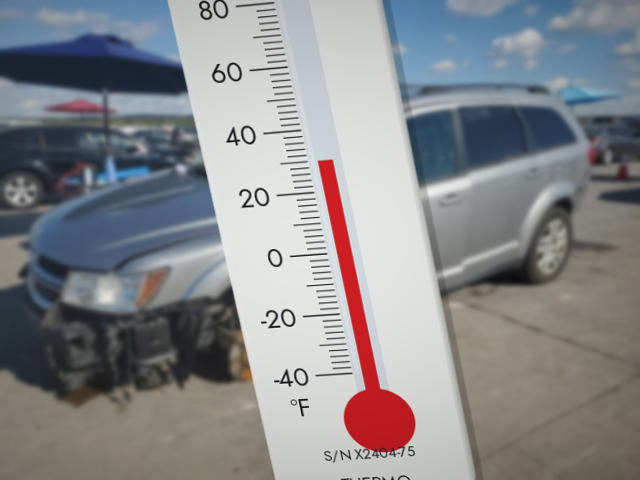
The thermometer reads 30,°F
